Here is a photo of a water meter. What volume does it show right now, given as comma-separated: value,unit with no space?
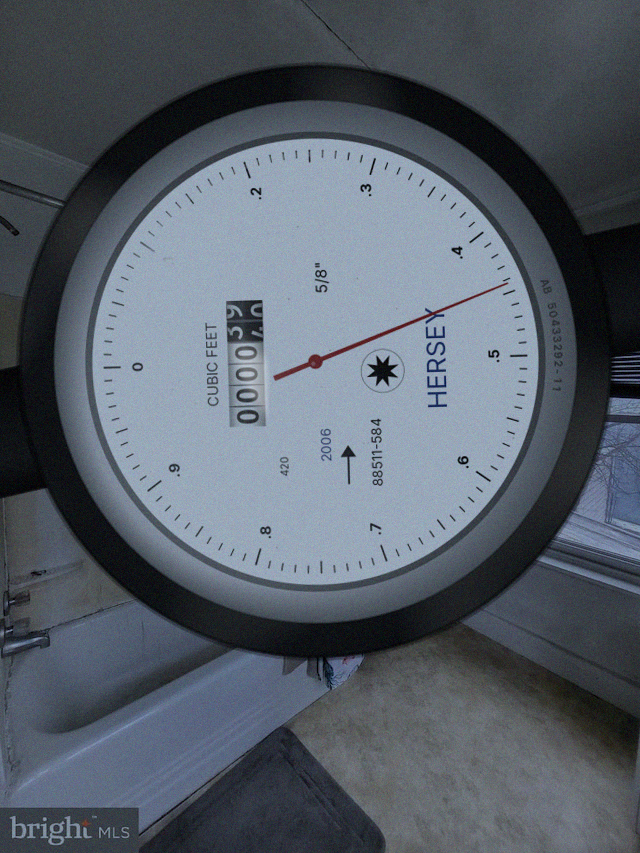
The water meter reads 39.44,ft³
